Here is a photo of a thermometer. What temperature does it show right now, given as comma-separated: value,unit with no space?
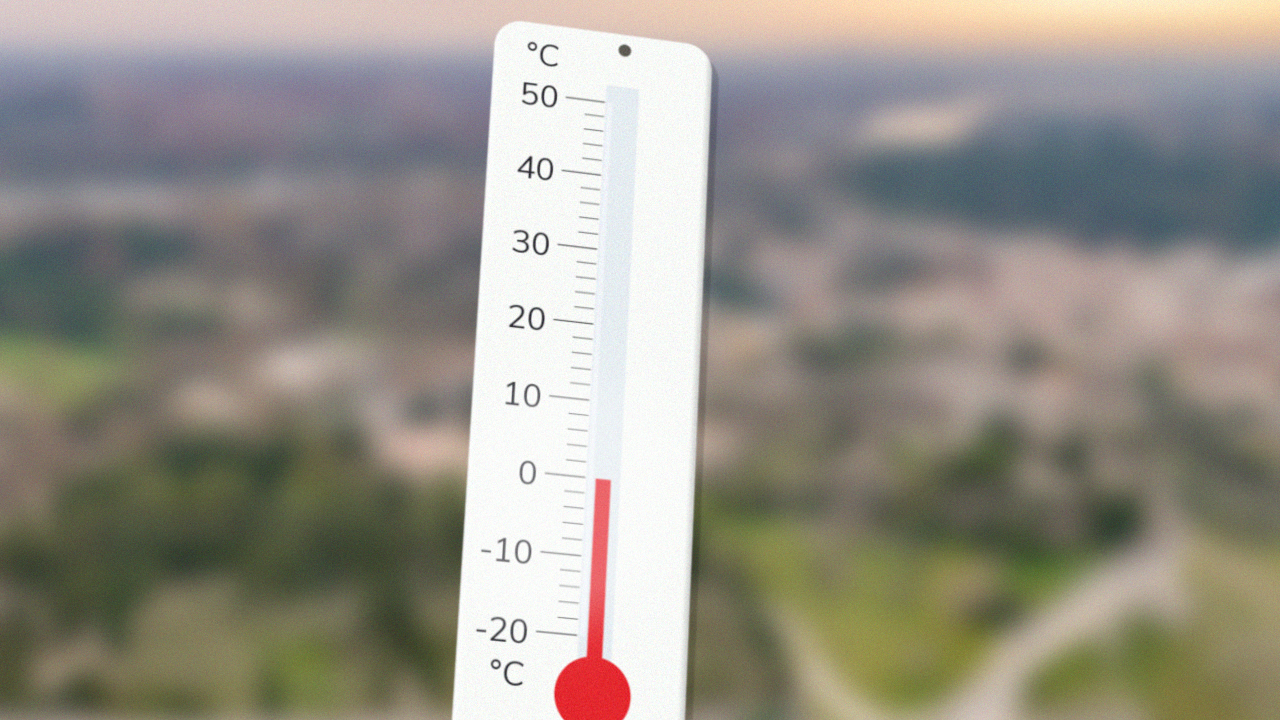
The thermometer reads 0,°C
